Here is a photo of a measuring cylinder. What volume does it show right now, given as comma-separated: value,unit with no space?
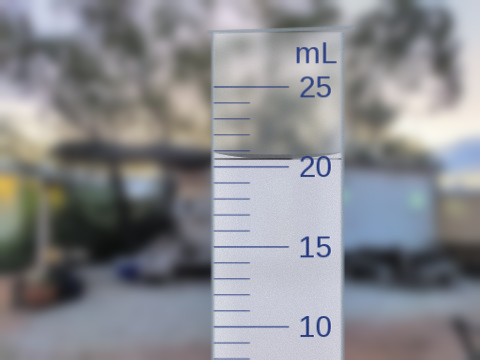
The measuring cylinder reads 20.5,mL
